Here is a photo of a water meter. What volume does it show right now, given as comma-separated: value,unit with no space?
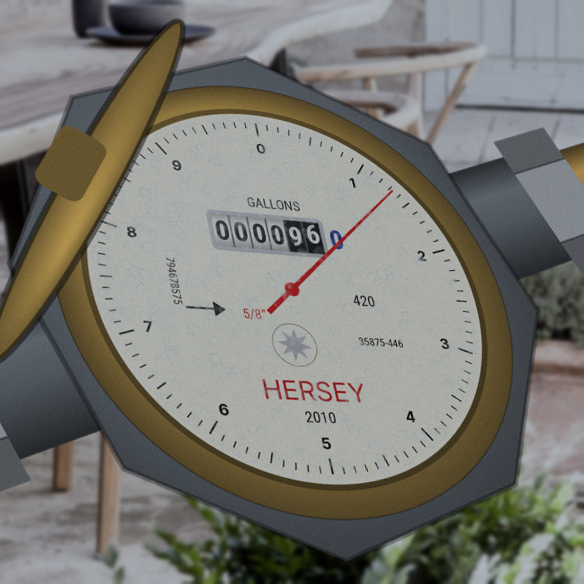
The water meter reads 961.3,gal
